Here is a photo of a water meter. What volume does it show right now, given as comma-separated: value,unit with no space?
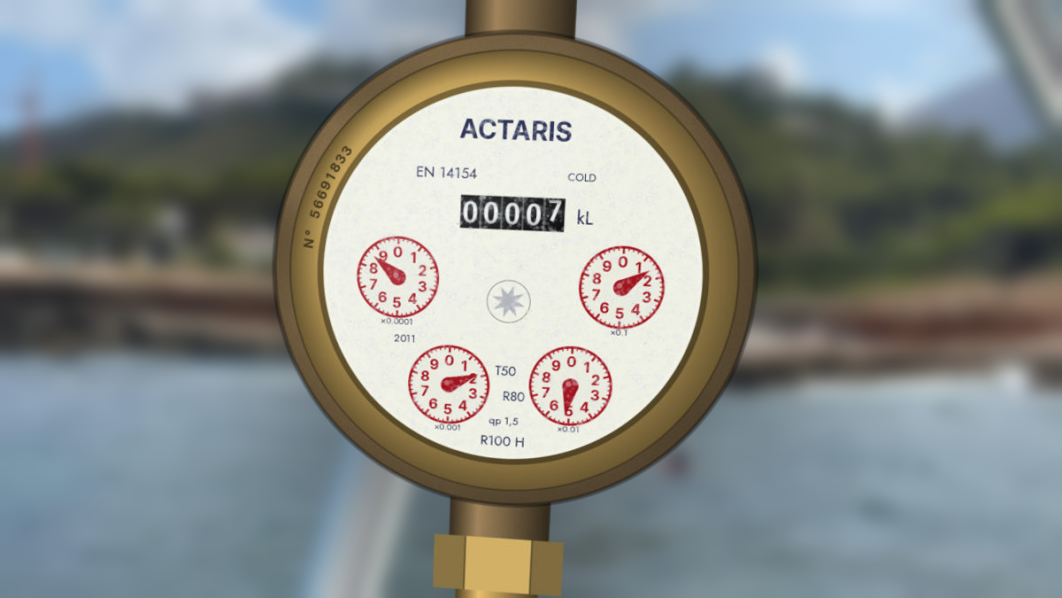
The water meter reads 7.1518,kL
